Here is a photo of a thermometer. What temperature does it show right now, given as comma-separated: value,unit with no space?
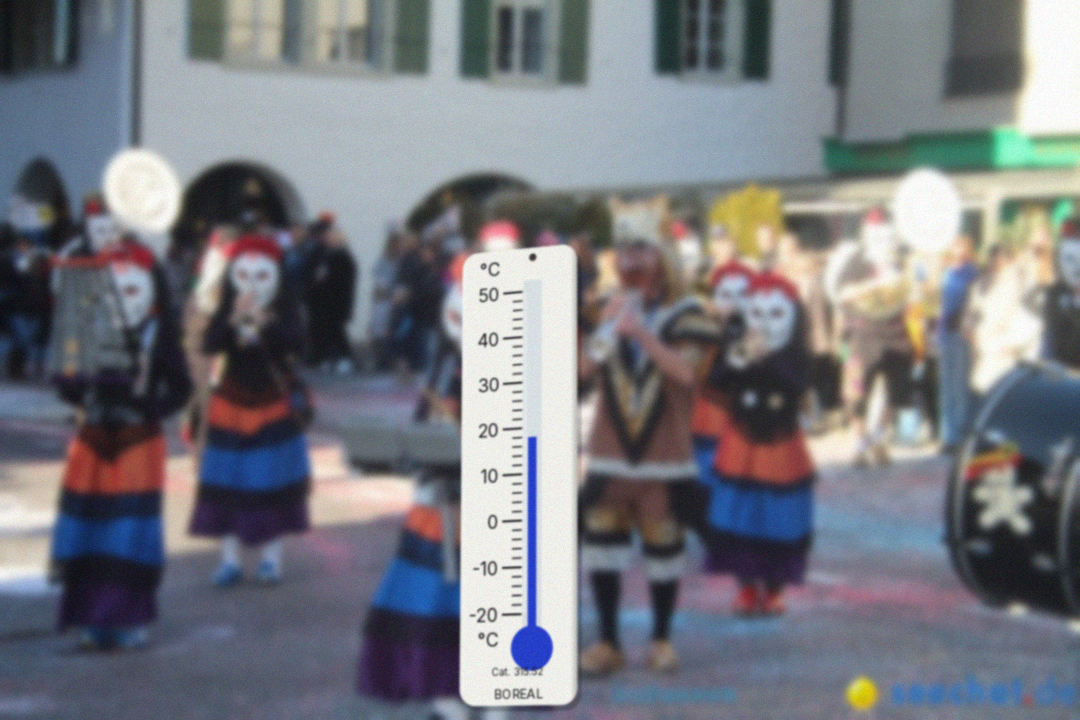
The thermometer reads 18,°C
